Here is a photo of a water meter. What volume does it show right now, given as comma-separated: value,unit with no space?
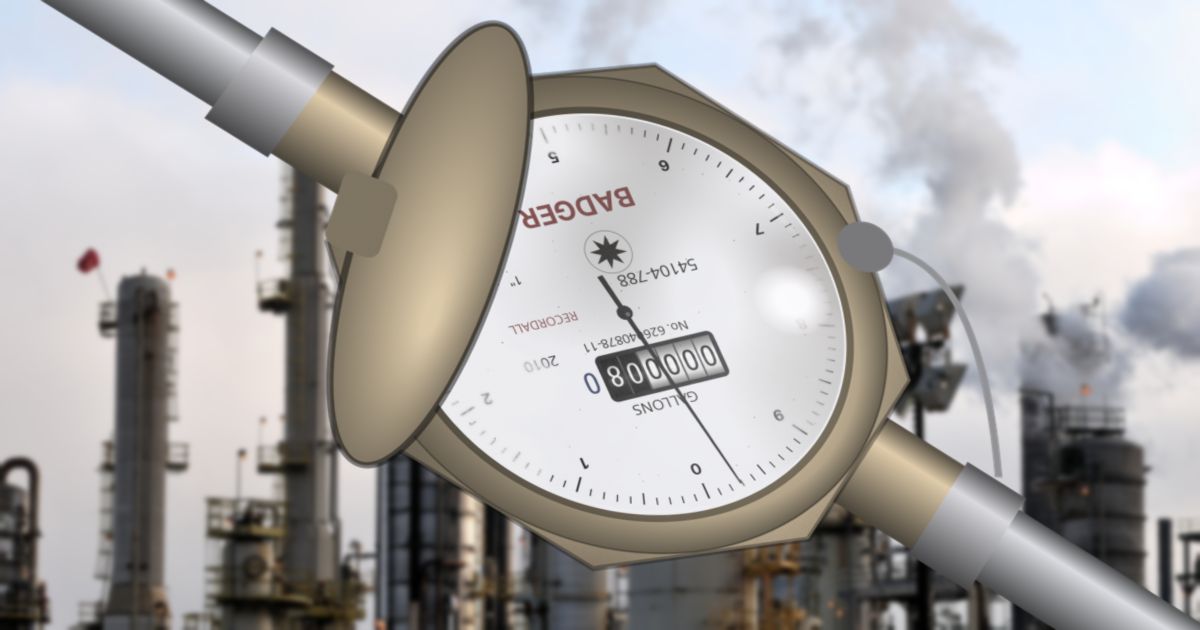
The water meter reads 79.7,gal
